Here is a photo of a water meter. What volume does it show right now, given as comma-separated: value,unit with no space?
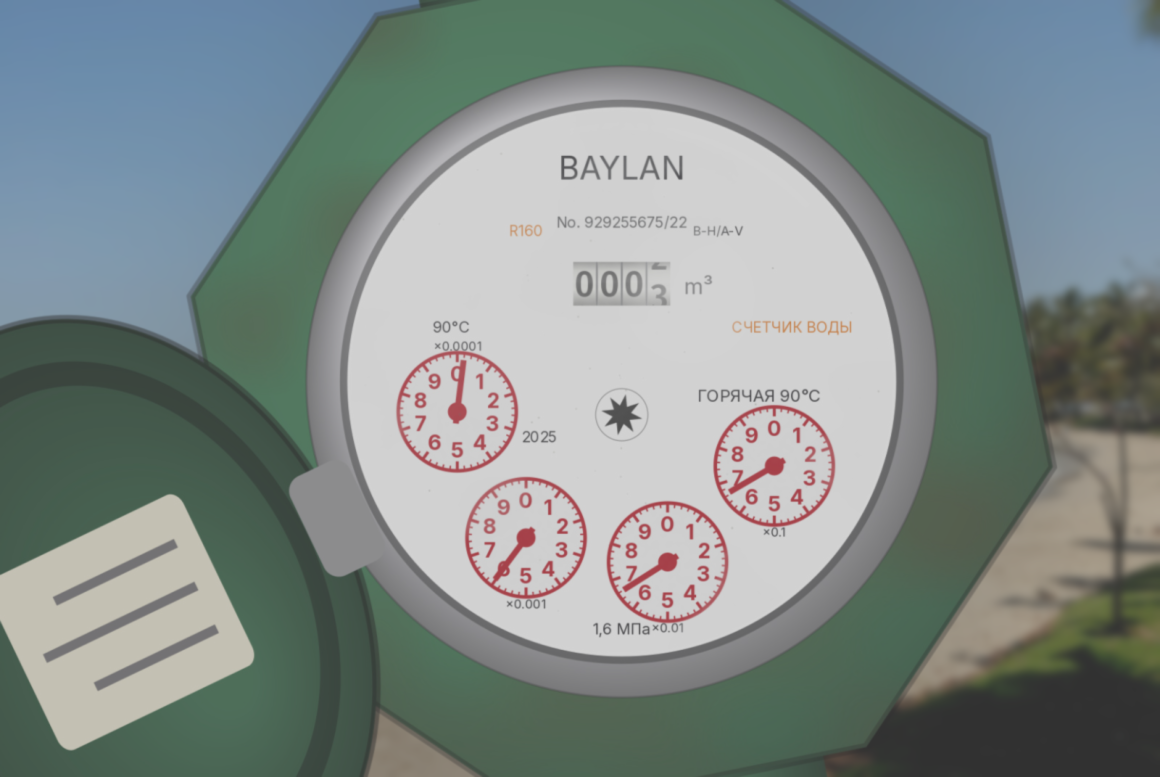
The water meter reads 2.6660,m³
